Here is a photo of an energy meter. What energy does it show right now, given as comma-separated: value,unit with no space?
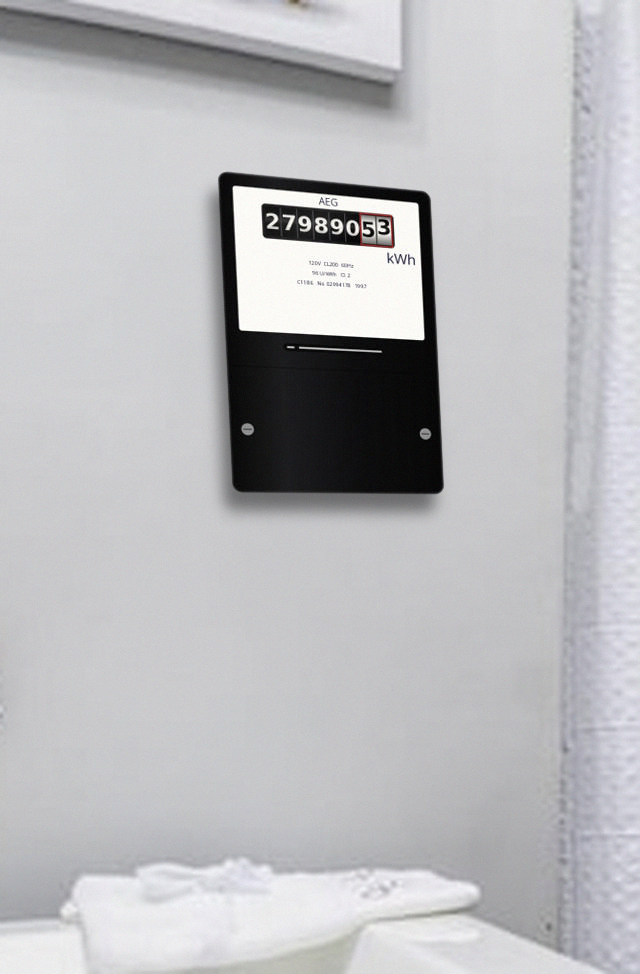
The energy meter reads 279890.53,kWh
